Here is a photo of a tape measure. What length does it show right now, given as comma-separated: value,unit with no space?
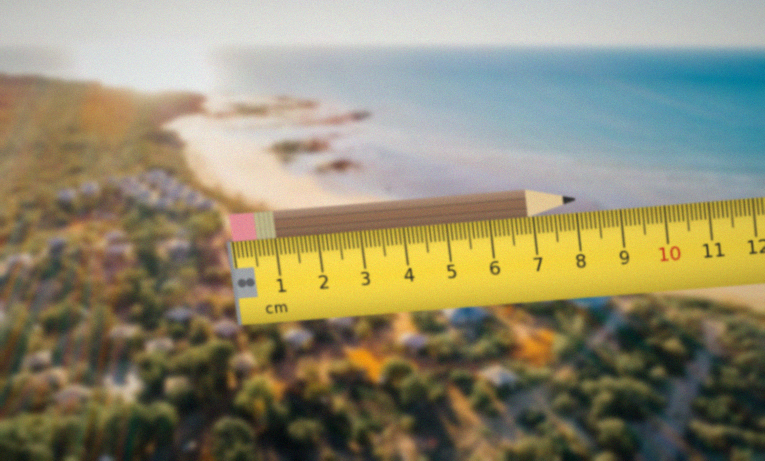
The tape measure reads 8,cm
